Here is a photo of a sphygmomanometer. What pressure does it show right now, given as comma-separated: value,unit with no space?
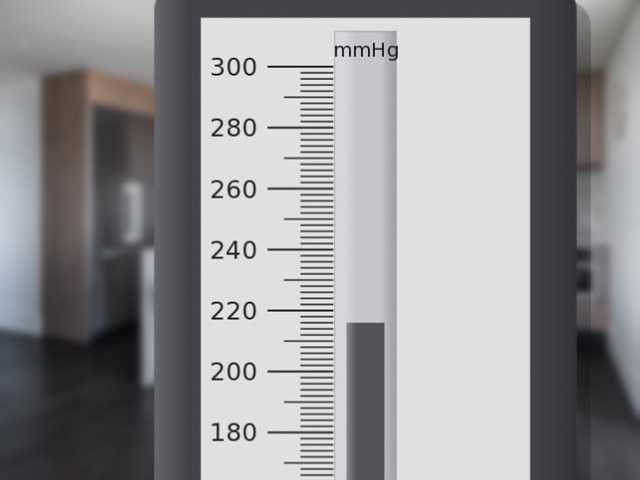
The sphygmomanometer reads 216,mmHg
